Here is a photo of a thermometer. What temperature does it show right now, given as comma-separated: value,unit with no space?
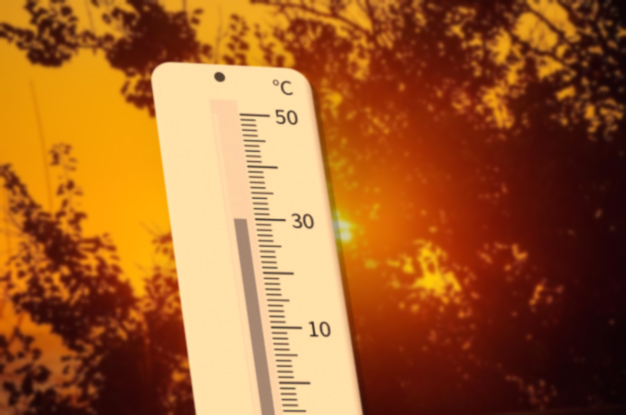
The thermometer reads 30,°C
